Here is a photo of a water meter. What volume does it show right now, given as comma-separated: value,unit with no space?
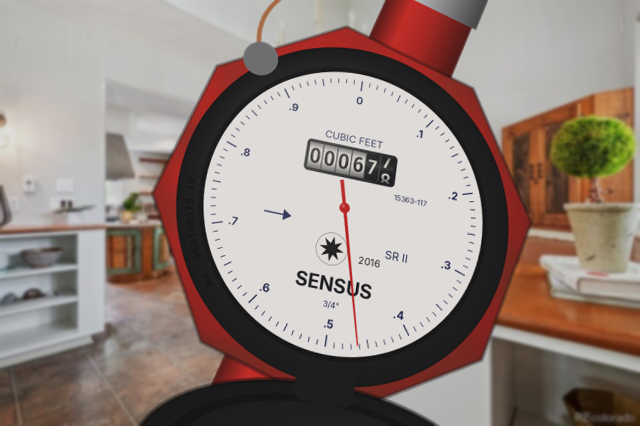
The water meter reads 677.46,ft³
